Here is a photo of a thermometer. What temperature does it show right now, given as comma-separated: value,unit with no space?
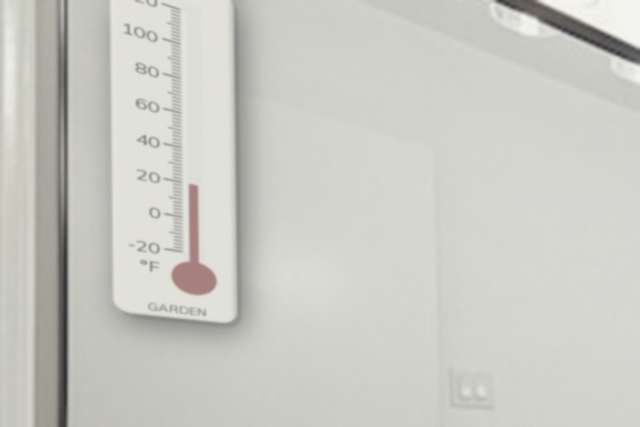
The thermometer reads 20,°F
